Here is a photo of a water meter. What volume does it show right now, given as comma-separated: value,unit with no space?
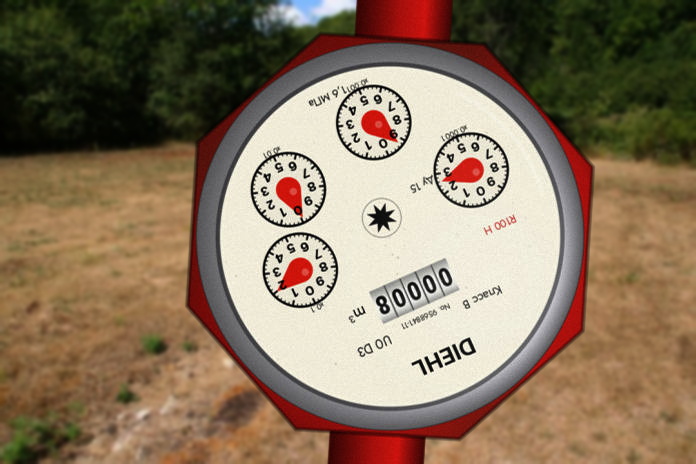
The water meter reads 8.1992,m³
